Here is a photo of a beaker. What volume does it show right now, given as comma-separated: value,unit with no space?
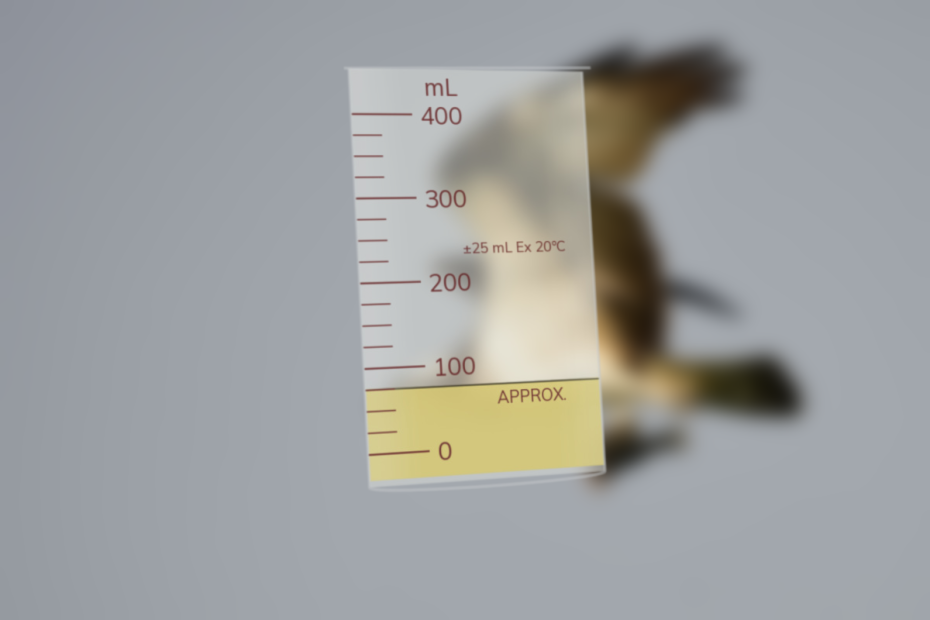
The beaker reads 75,mL
